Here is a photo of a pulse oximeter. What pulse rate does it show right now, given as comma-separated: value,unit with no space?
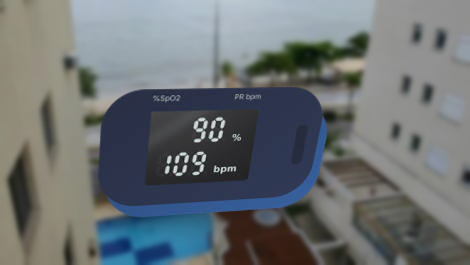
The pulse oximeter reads 109,bpm
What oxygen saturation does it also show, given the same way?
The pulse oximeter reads 90,%
